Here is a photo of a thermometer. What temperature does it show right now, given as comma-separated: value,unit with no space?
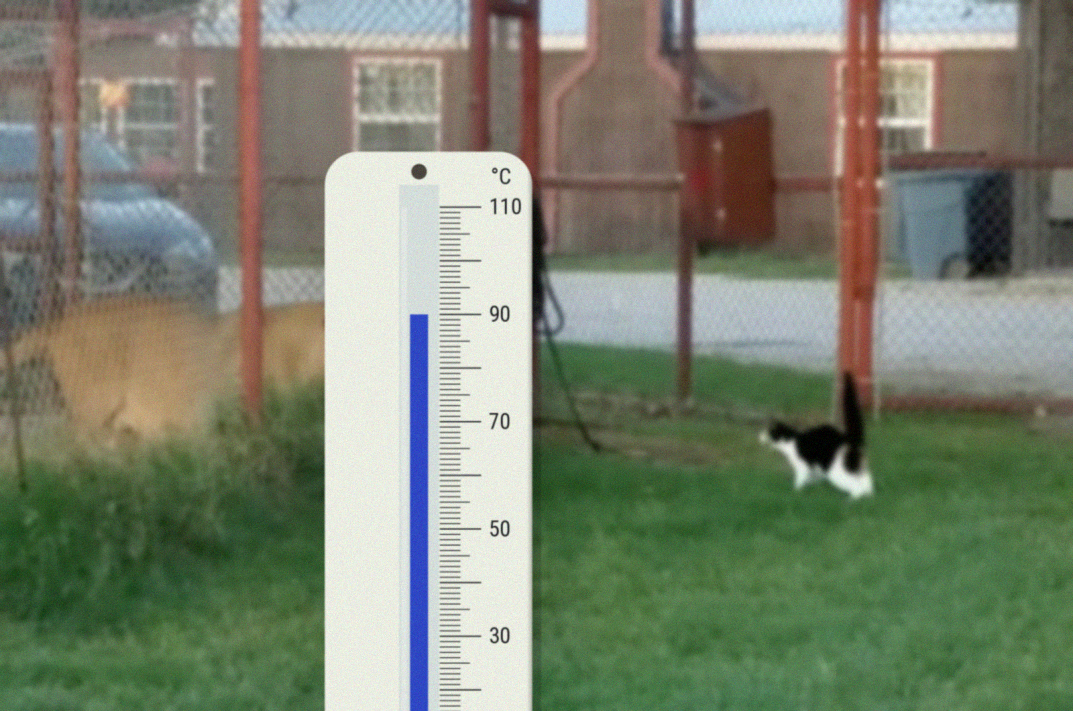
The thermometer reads 90,°C
